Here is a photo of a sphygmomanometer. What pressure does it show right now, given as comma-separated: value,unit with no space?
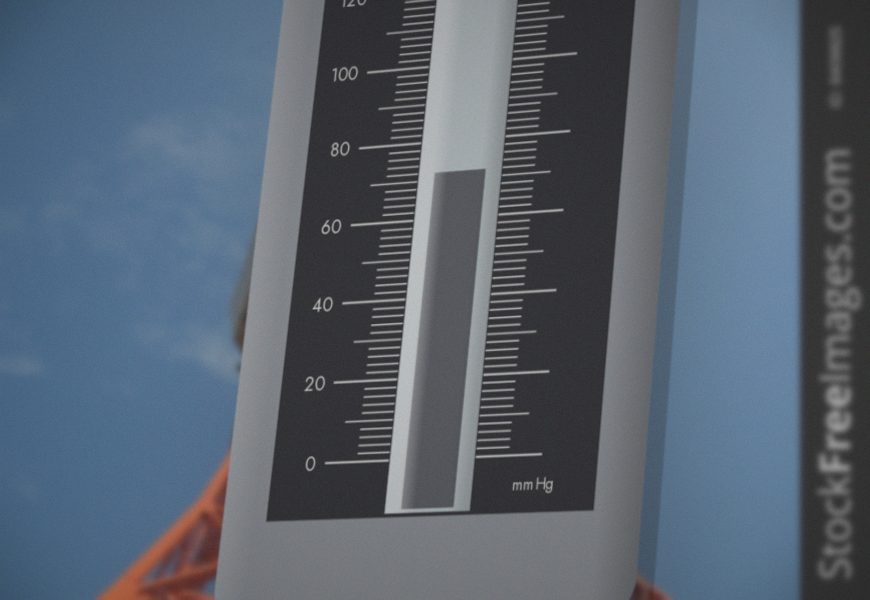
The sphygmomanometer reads 72,mmHg
